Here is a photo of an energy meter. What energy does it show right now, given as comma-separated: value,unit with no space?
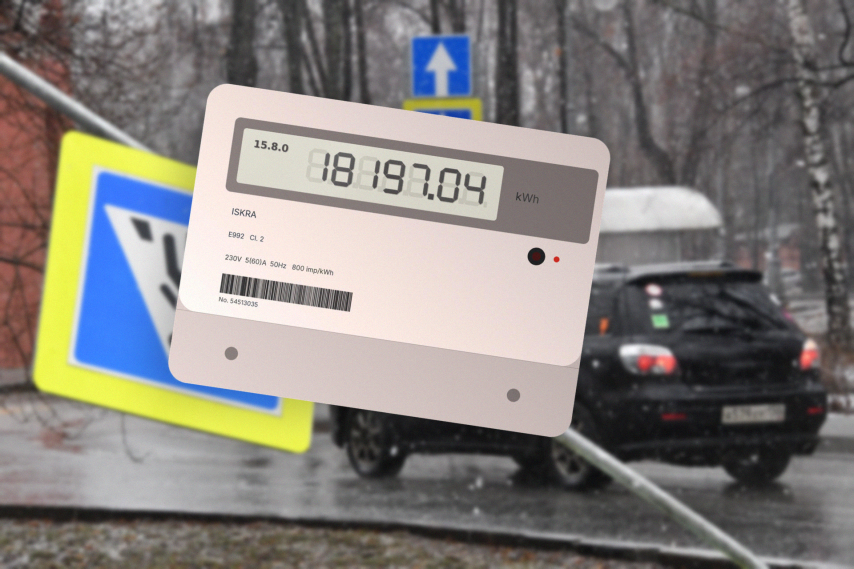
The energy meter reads 18197.04,kWh
